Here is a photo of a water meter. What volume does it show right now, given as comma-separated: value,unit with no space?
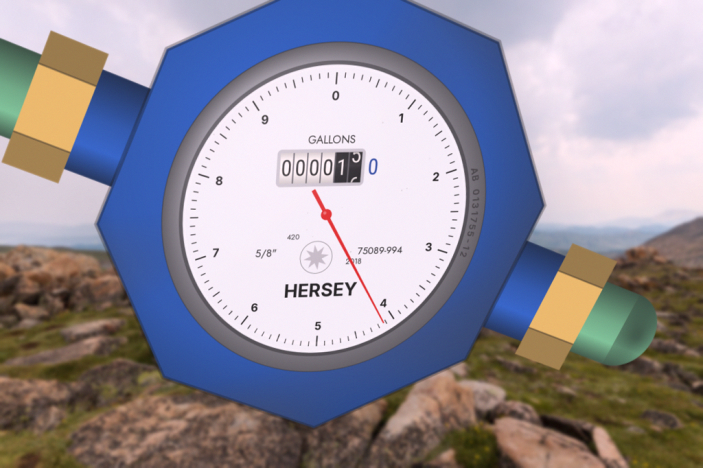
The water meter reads 154.1,gal
